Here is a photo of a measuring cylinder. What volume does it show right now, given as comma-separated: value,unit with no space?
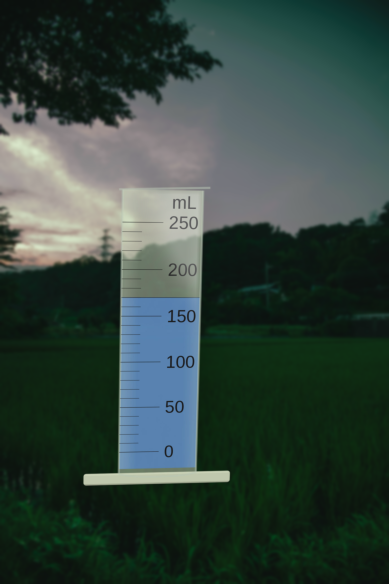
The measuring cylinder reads 170,mL
